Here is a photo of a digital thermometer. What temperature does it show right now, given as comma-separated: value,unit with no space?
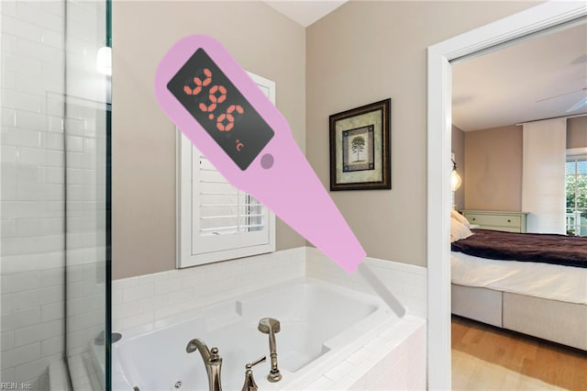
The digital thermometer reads 39.6,°C
